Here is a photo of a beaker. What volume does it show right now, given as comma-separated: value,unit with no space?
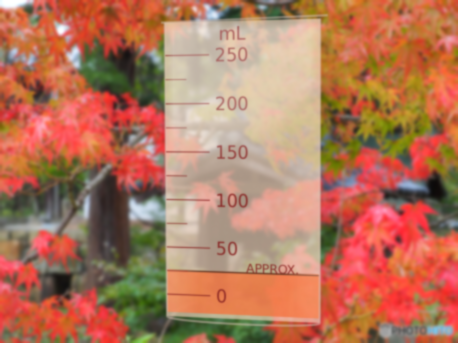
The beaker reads 25,mL
